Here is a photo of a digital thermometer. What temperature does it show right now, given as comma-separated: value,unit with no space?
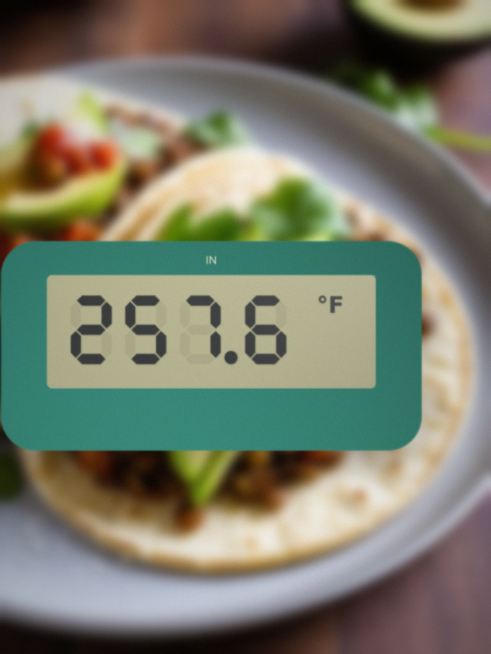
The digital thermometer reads 257.6,°F
